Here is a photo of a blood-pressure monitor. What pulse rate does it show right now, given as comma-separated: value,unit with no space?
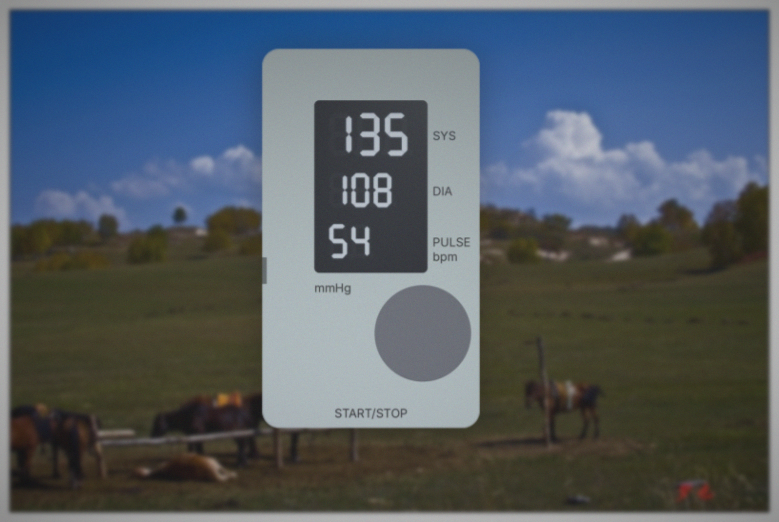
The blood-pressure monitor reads 54,bpm
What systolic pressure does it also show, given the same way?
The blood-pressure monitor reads 135,mmHg
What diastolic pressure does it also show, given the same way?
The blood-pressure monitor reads 108,mmHg
